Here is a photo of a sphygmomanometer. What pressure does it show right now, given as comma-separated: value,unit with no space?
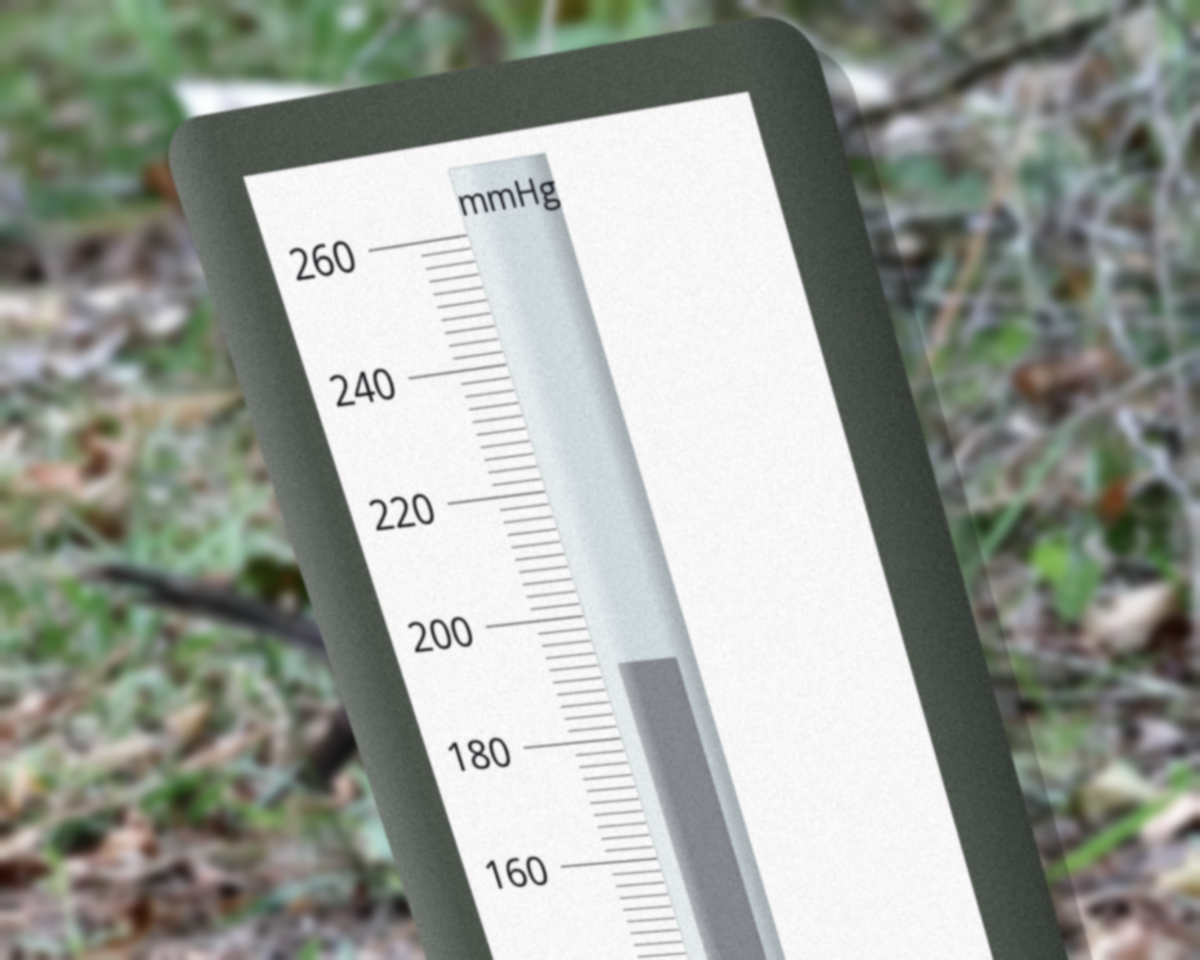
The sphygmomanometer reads 192,mmHg
